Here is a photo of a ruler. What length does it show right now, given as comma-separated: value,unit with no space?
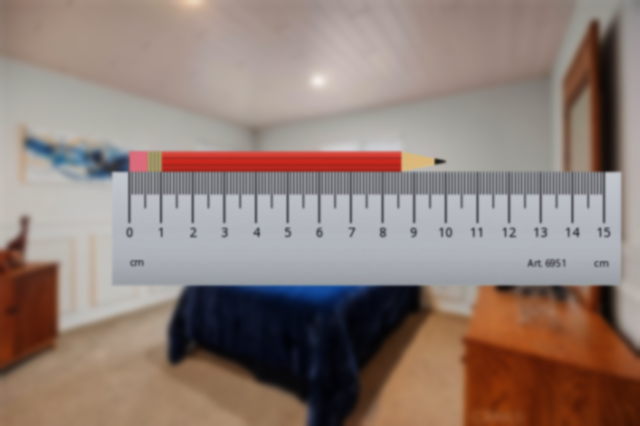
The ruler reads 10,cm
